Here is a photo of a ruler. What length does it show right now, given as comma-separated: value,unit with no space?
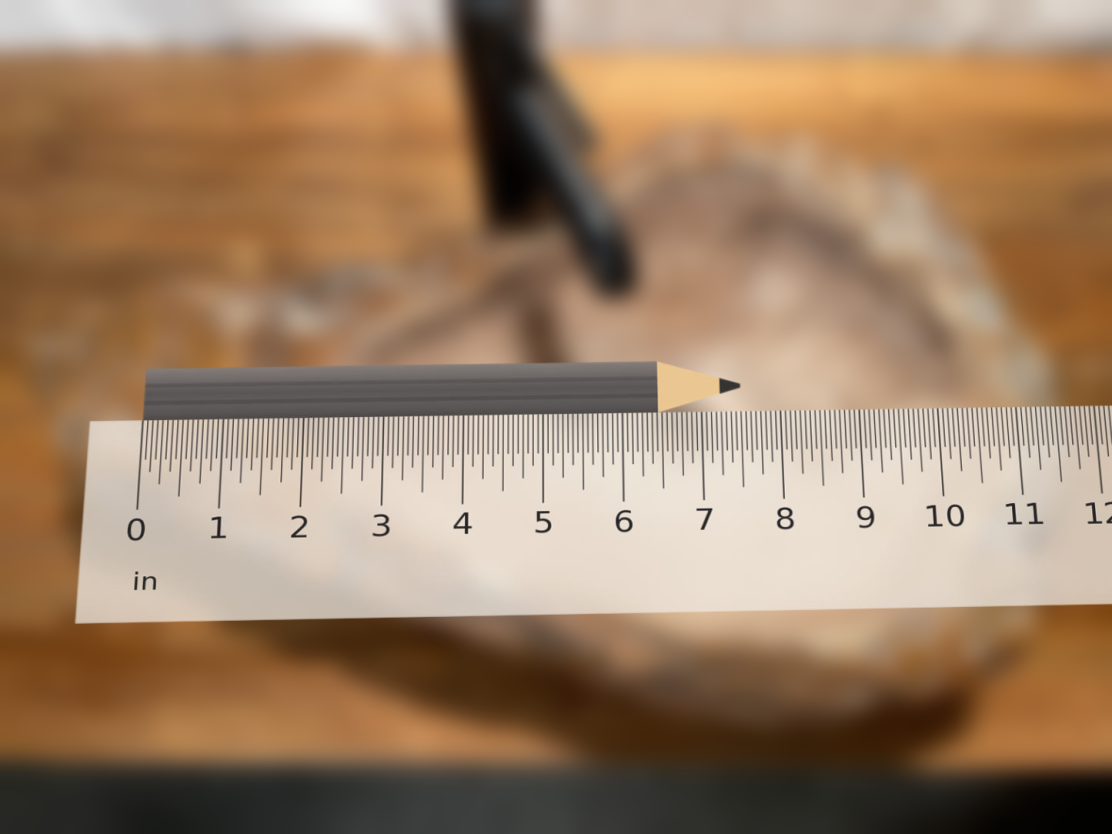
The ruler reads 7.5,in
